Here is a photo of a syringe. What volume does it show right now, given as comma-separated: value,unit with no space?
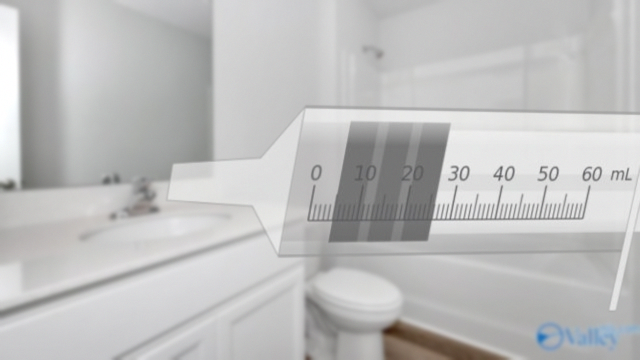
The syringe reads 5,mL
